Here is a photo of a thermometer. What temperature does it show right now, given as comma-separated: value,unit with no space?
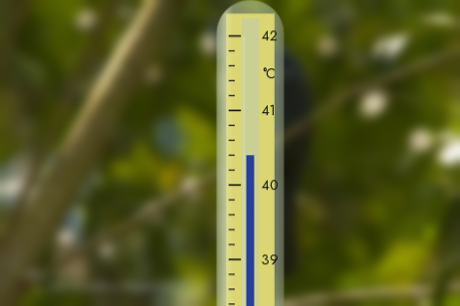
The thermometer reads 40.4,°C
